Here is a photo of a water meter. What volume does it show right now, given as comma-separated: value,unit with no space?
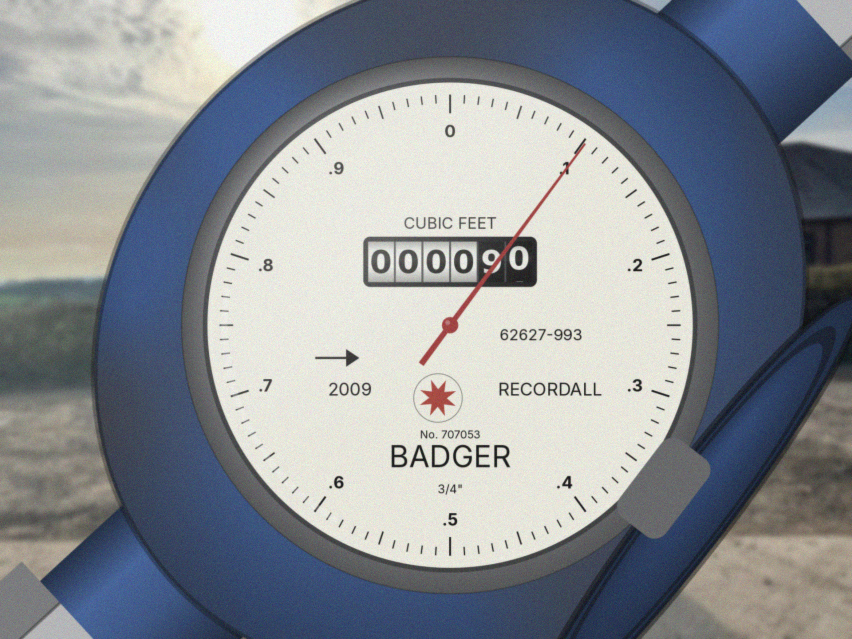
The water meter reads 90.10,ft³
